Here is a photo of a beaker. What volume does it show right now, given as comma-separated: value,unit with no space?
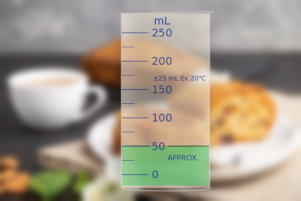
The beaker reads 50,mL
